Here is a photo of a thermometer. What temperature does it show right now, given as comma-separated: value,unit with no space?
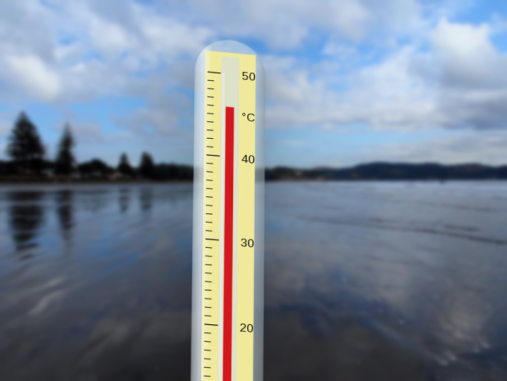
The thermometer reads 46,°C
